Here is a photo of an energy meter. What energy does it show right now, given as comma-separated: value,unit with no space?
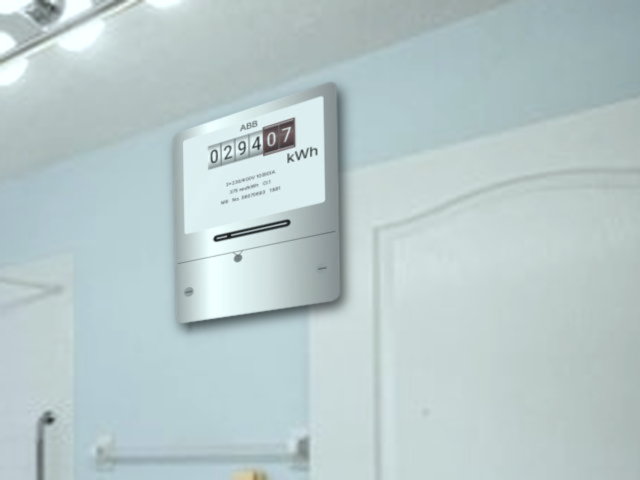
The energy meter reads 294.07,kWh
